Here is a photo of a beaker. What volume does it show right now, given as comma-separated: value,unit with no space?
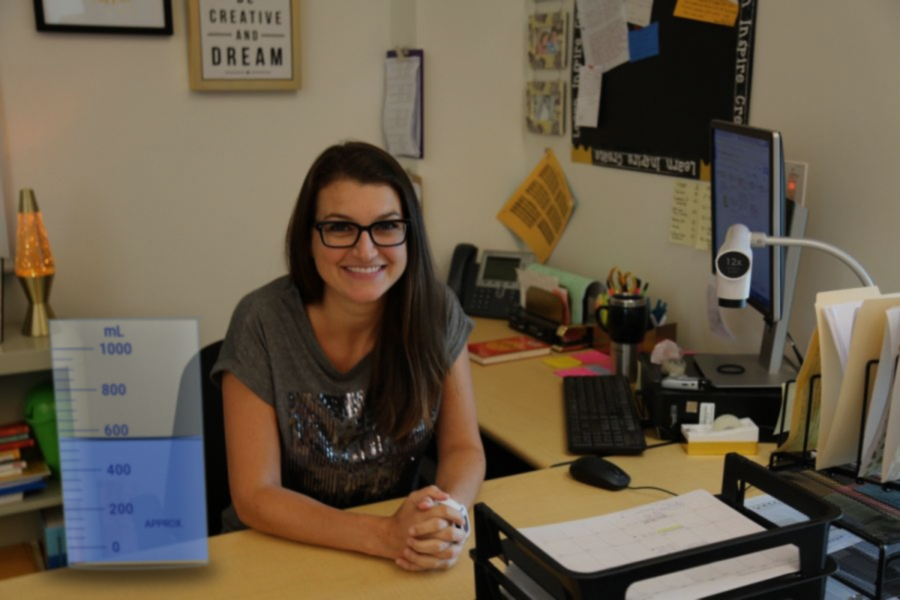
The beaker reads 550,mL
